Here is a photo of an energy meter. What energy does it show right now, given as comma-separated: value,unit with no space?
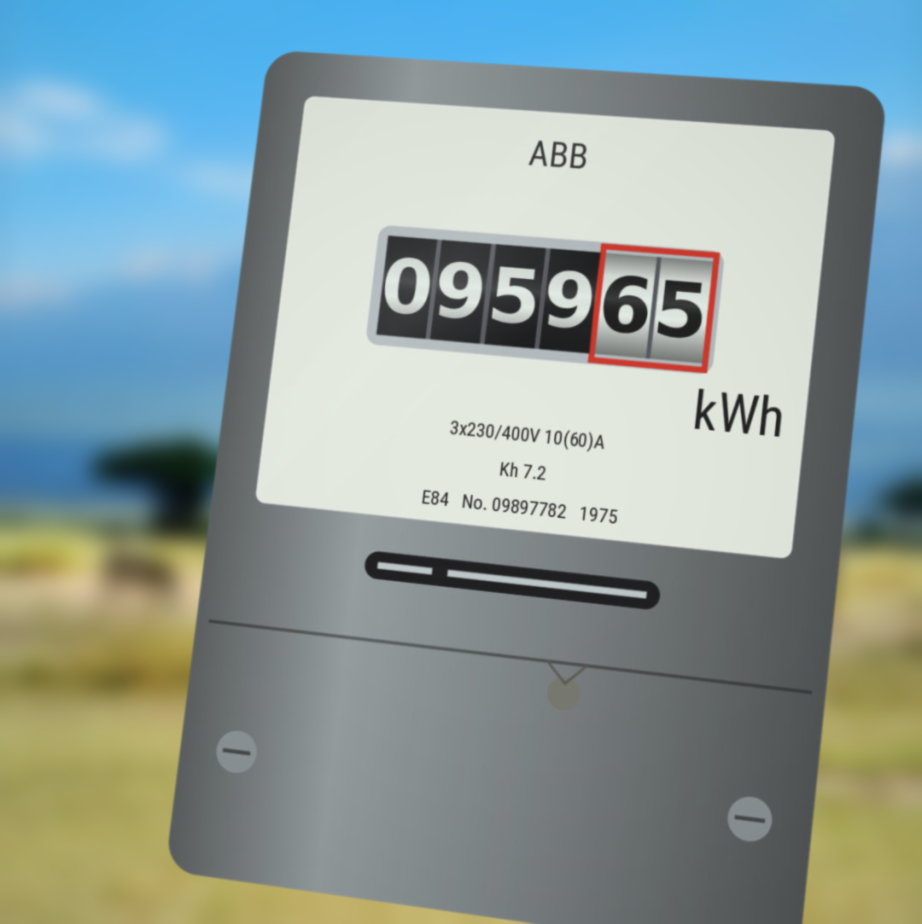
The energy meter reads 959.65,kWh
